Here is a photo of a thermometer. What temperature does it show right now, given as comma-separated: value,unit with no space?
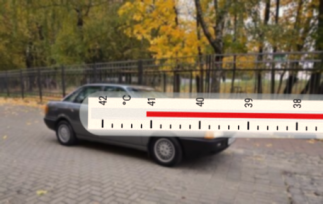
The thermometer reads 41.1,°C
